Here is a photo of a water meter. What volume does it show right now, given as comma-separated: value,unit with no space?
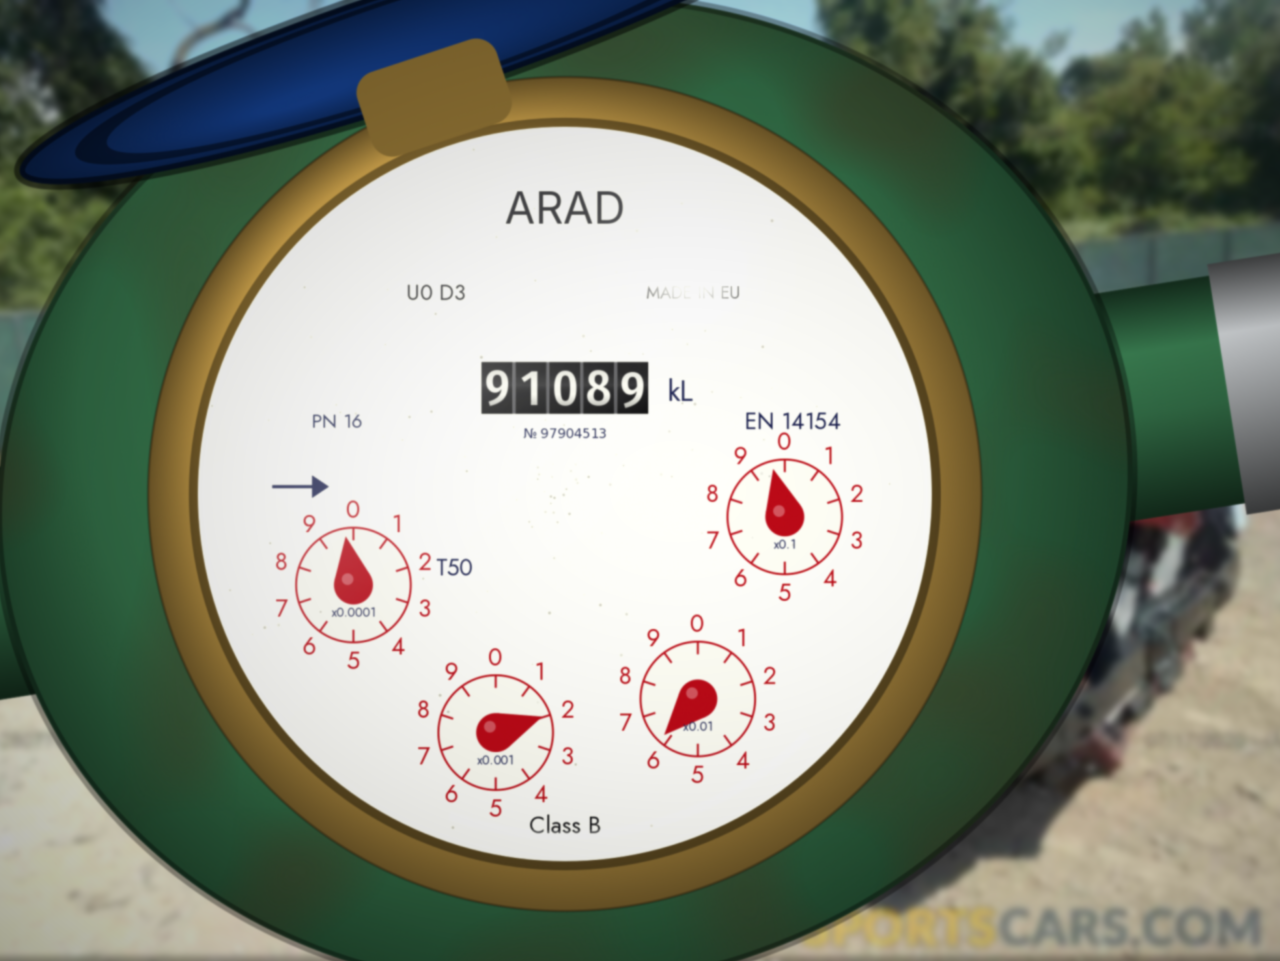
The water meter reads 91088.9619,kL
